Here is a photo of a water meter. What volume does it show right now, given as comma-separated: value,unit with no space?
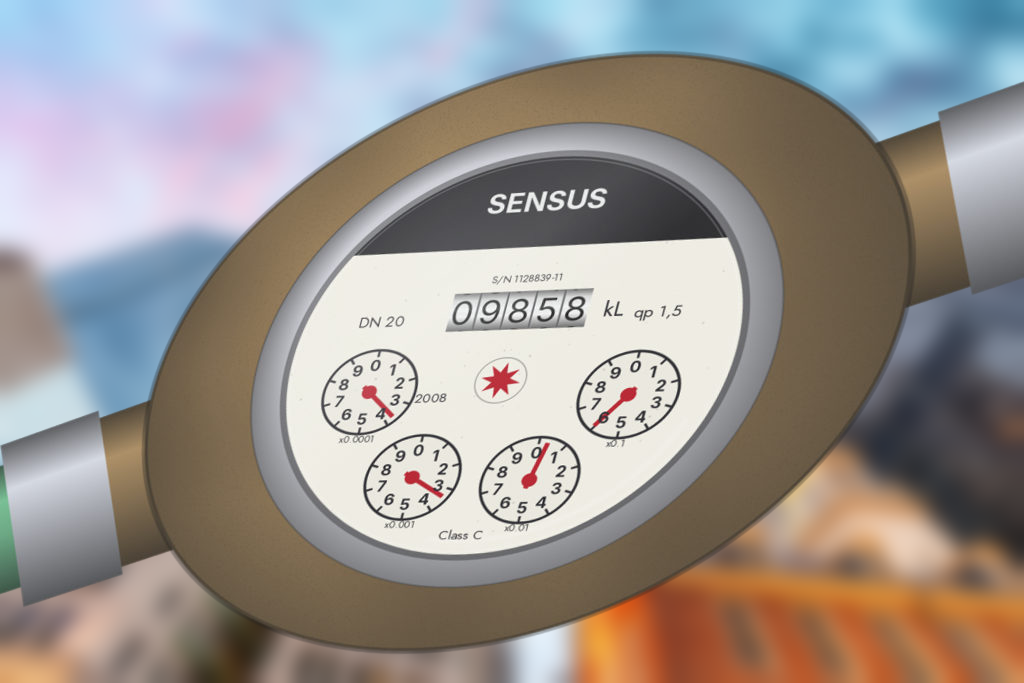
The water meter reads 9858.6033,kL
